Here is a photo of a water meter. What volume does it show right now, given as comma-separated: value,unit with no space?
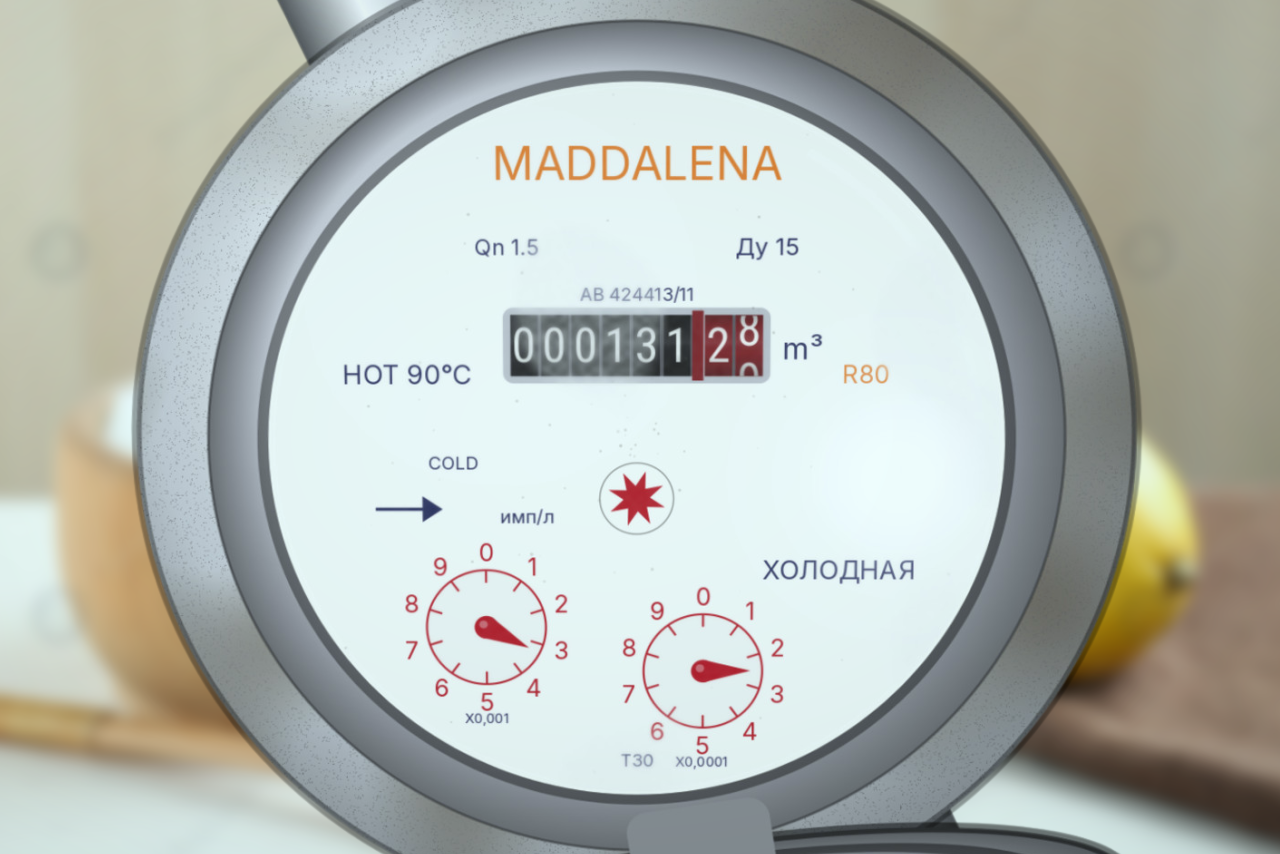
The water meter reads 131.2832,m³
